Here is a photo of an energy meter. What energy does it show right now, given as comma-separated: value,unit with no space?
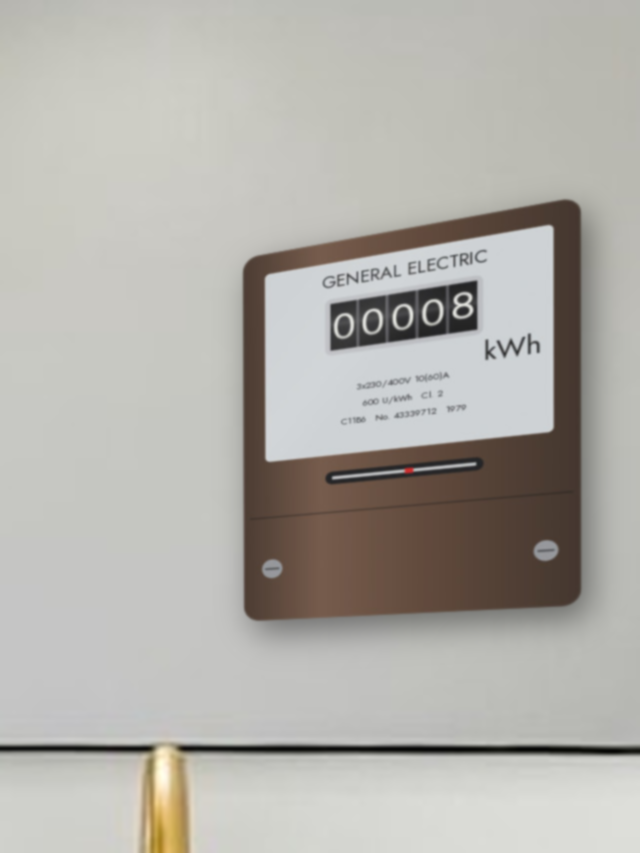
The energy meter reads 8,kWh
